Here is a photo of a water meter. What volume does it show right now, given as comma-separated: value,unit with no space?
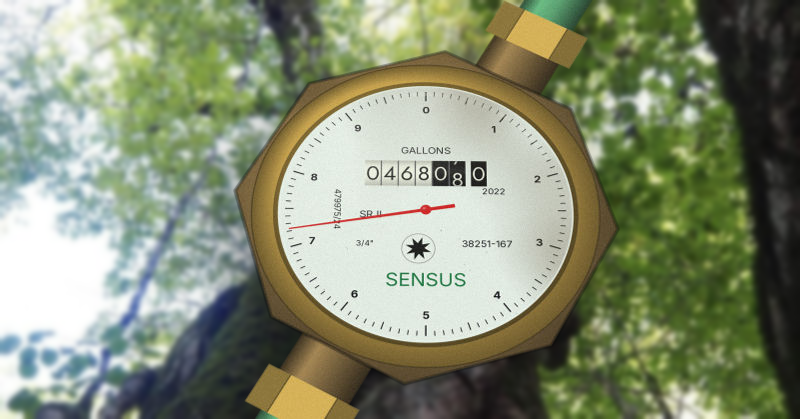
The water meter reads 468077.2,gal
